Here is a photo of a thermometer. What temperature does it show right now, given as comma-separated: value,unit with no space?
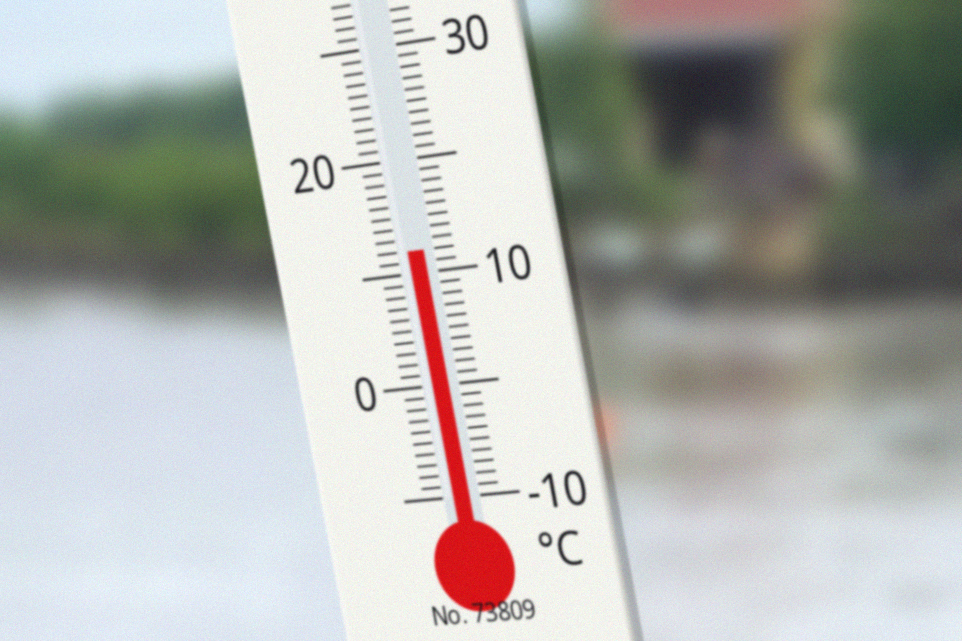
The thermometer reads 12,°C
